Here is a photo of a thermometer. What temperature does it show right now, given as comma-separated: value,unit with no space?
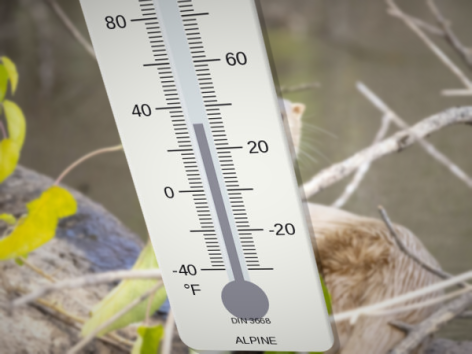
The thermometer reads 32,°F
